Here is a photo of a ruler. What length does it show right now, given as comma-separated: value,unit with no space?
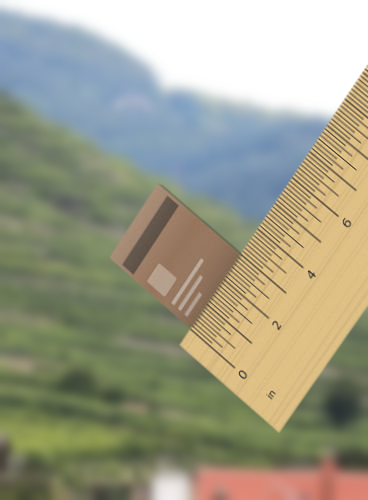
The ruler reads 3,in
